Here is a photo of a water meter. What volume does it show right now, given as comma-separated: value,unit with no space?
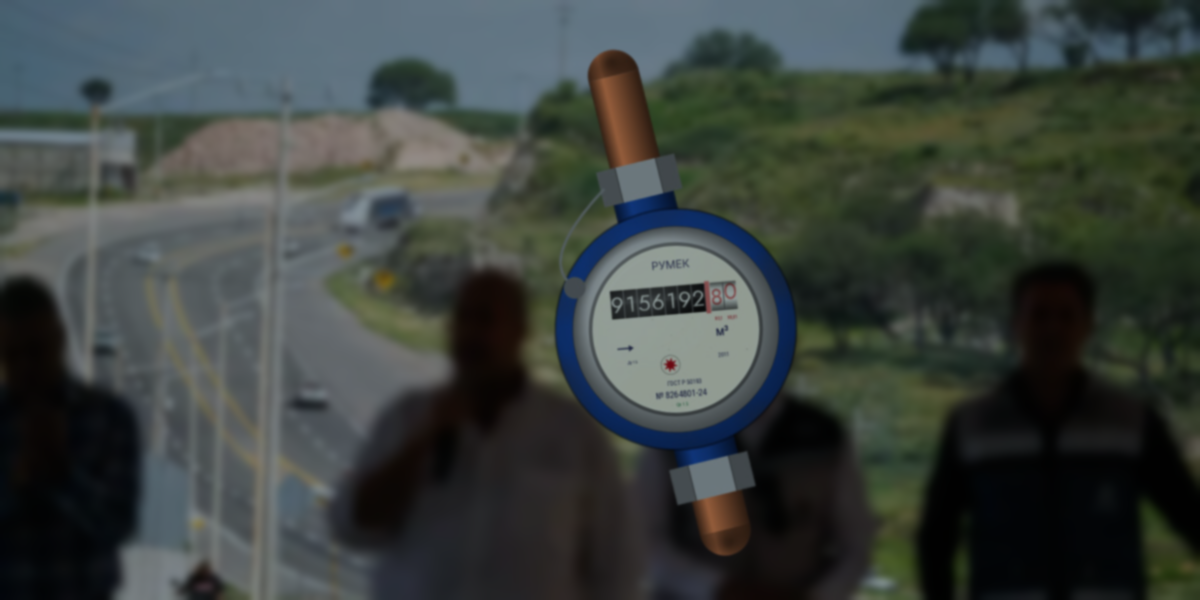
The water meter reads 9156192.80,m³
